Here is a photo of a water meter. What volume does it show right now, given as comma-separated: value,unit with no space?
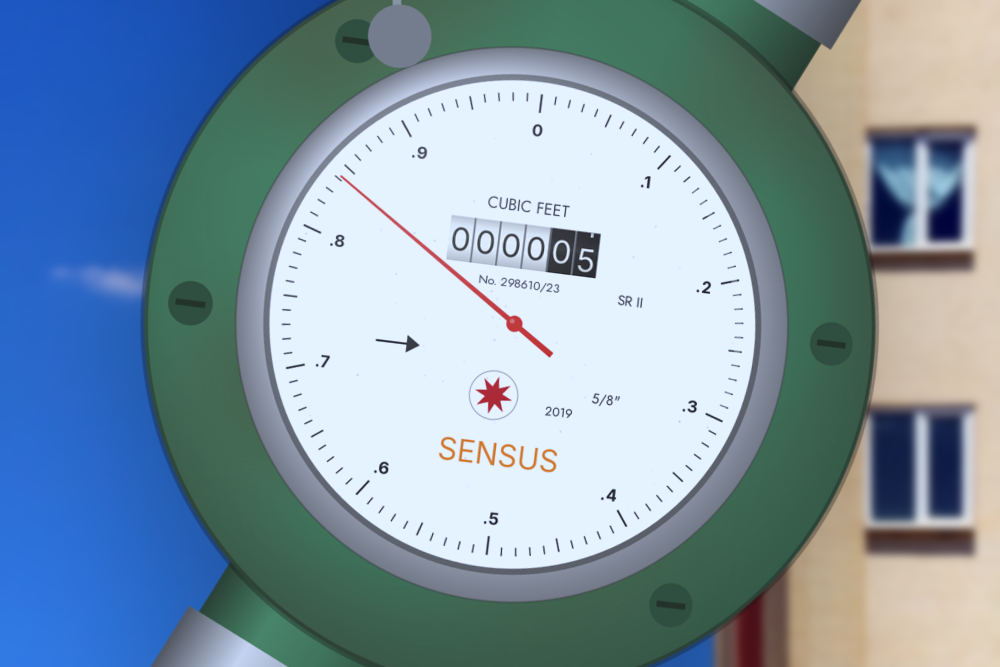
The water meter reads 4.84,ft³
